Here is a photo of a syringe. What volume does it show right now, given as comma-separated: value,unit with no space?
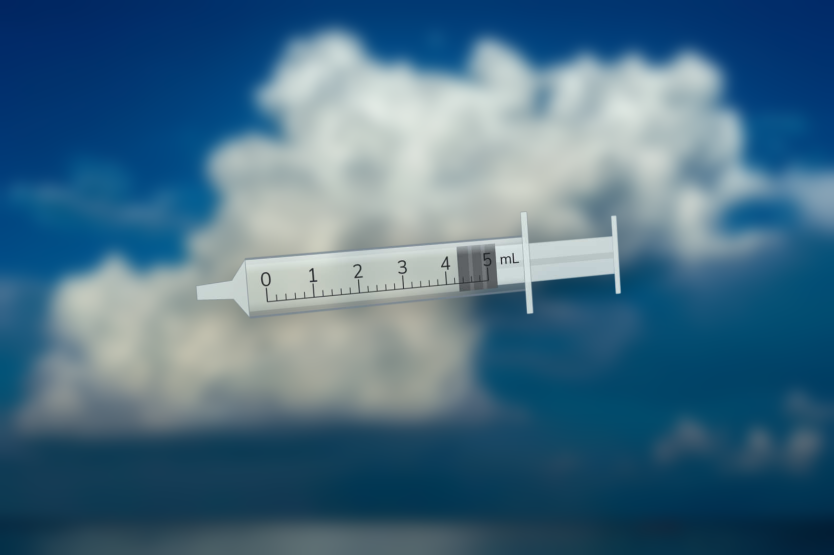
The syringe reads 4.3,mL
